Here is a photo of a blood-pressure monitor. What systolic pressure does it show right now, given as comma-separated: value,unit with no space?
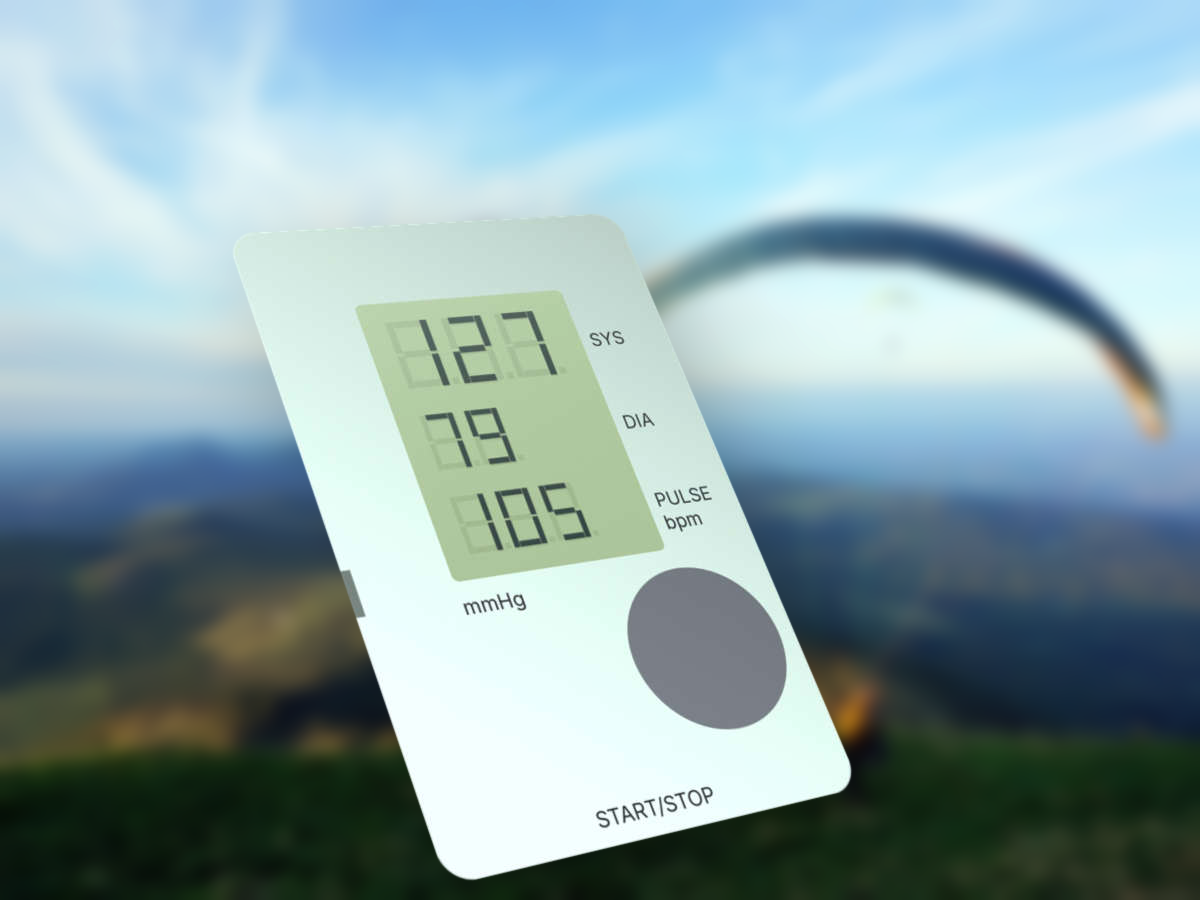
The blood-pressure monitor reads 127,mmHg
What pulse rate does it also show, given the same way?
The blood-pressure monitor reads 105,bpm
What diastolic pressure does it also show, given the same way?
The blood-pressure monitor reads 79,mmHg
